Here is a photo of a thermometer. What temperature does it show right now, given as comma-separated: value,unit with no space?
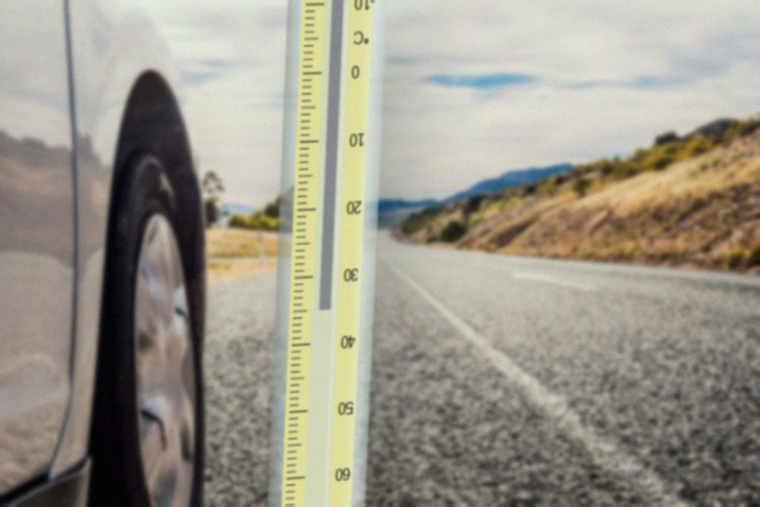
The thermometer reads 35,°C
